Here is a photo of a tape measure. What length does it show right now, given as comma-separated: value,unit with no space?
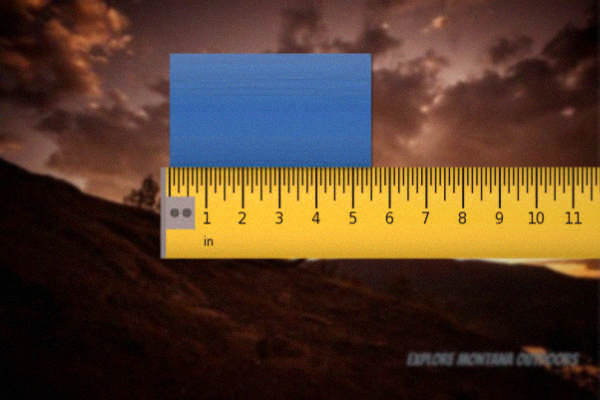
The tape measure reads 5.5,in
